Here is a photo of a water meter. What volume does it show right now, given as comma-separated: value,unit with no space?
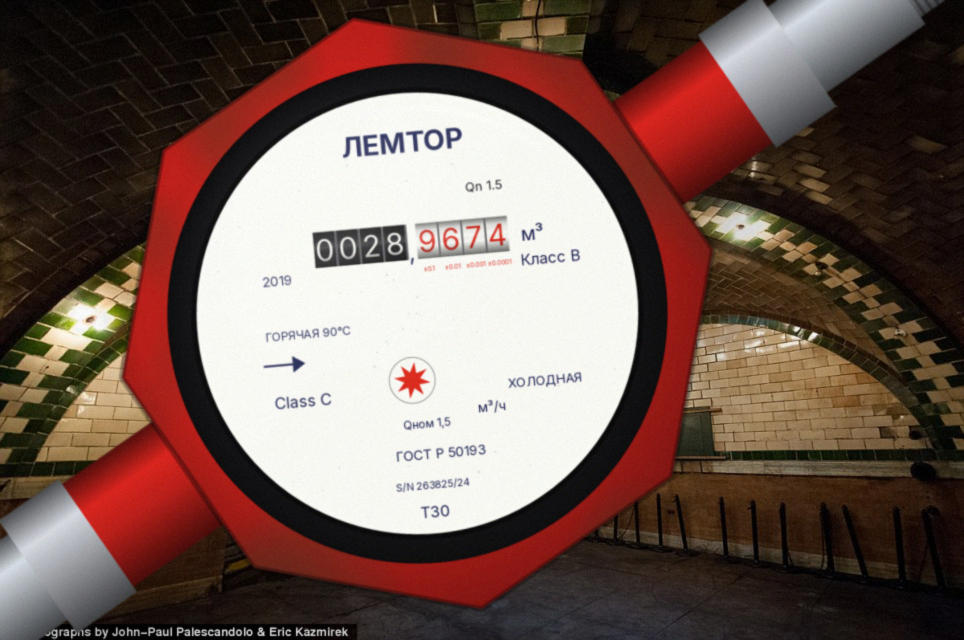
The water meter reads 28.9674,m³
